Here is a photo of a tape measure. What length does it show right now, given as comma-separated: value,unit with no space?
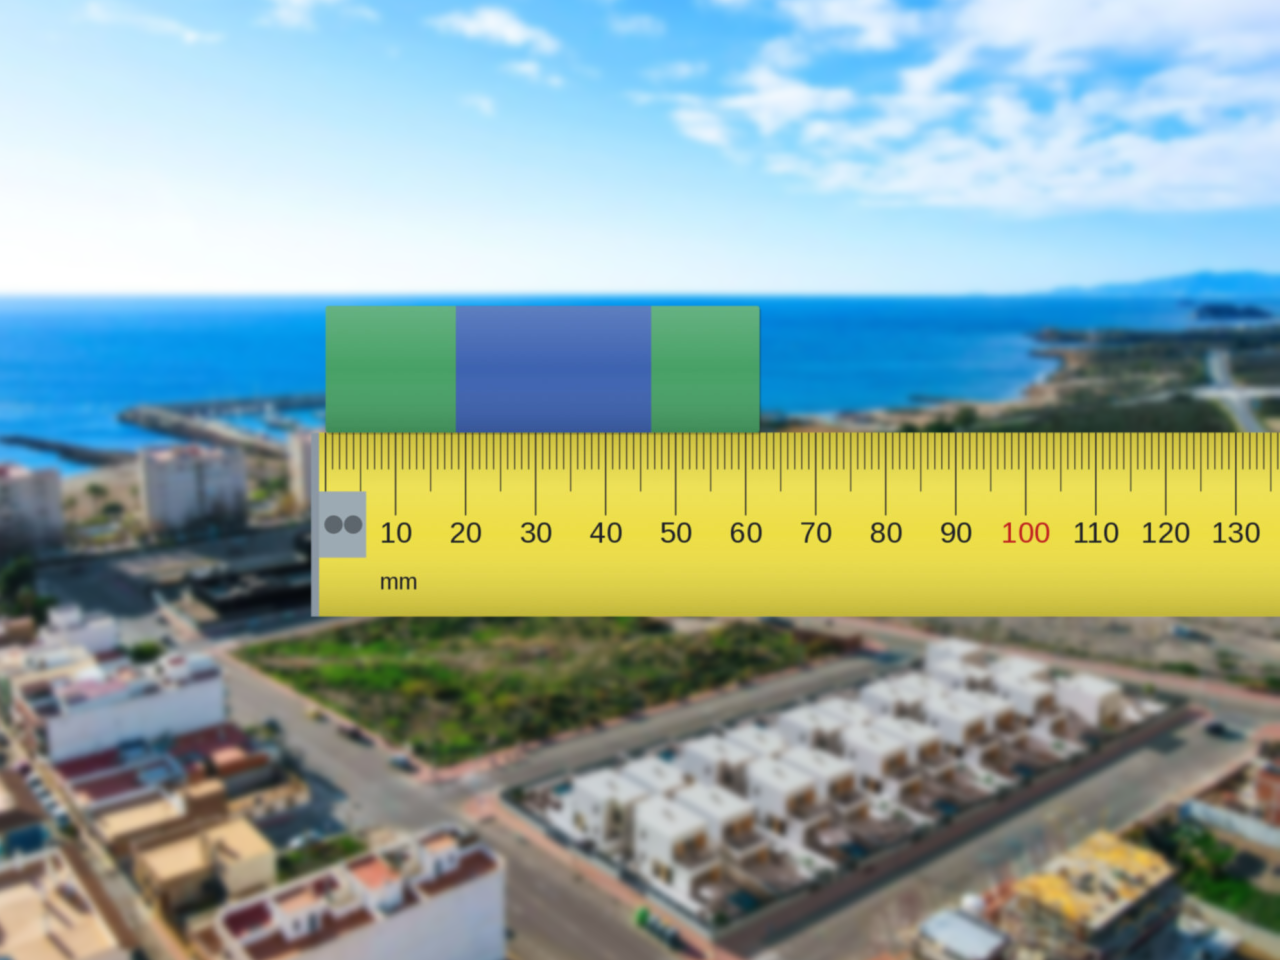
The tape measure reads 62,mm
